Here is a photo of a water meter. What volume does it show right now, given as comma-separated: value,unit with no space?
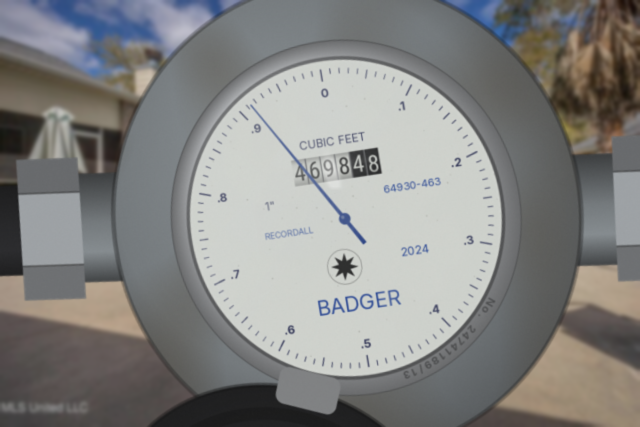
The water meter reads 469847.91,ft³
